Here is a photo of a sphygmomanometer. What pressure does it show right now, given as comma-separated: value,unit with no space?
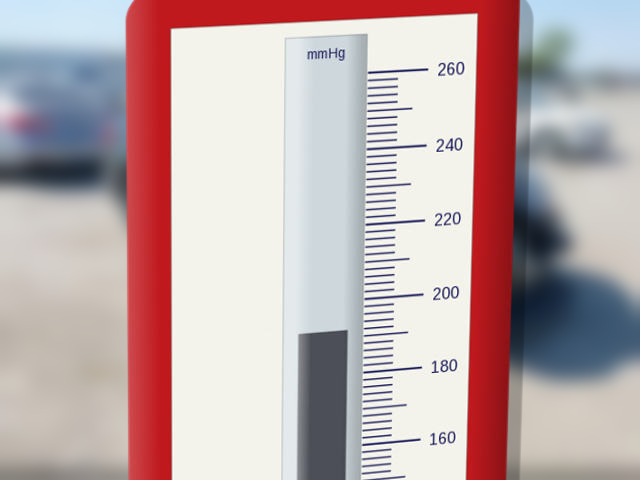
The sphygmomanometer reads 192,mmHg
